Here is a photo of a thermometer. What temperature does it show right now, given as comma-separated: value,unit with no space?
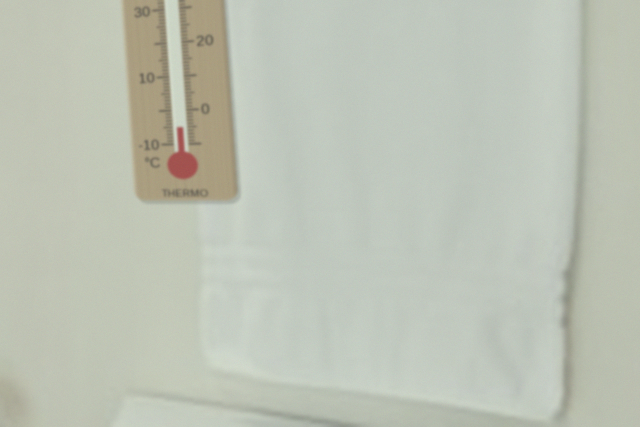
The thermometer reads -5,°C
